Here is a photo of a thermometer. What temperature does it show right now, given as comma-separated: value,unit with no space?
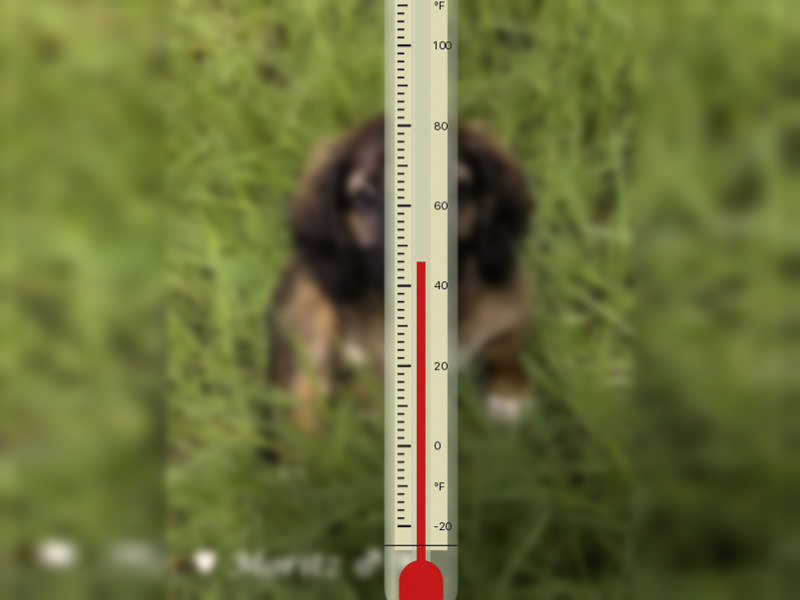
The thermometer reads 46,°F
